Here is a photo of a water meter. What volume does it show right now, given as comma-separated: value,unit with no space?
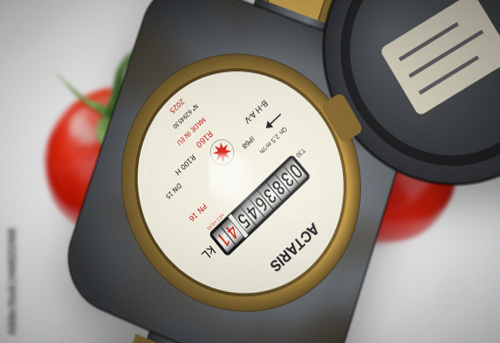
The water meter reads 383645.41,kL
